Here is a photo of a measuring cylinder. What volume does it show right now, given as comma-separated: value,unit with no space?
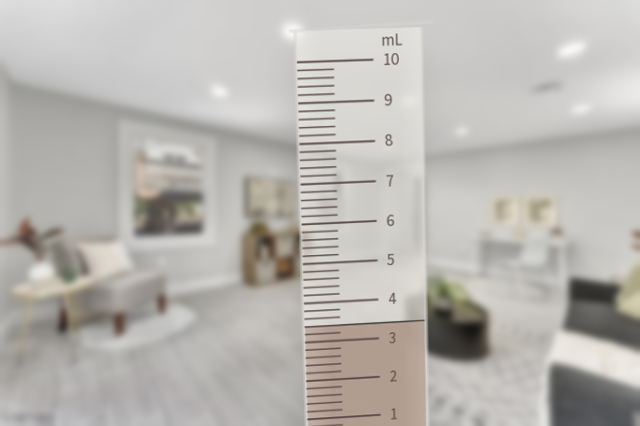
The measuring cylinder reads 3.4,mL
